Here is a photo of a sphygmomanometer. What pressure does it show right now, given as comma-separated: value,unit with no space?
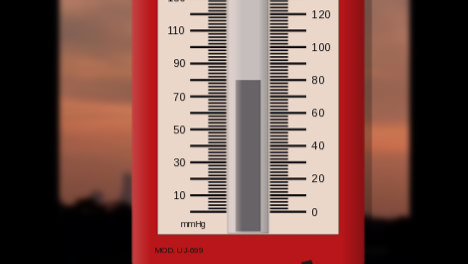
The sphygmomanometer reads 80,mmHg
